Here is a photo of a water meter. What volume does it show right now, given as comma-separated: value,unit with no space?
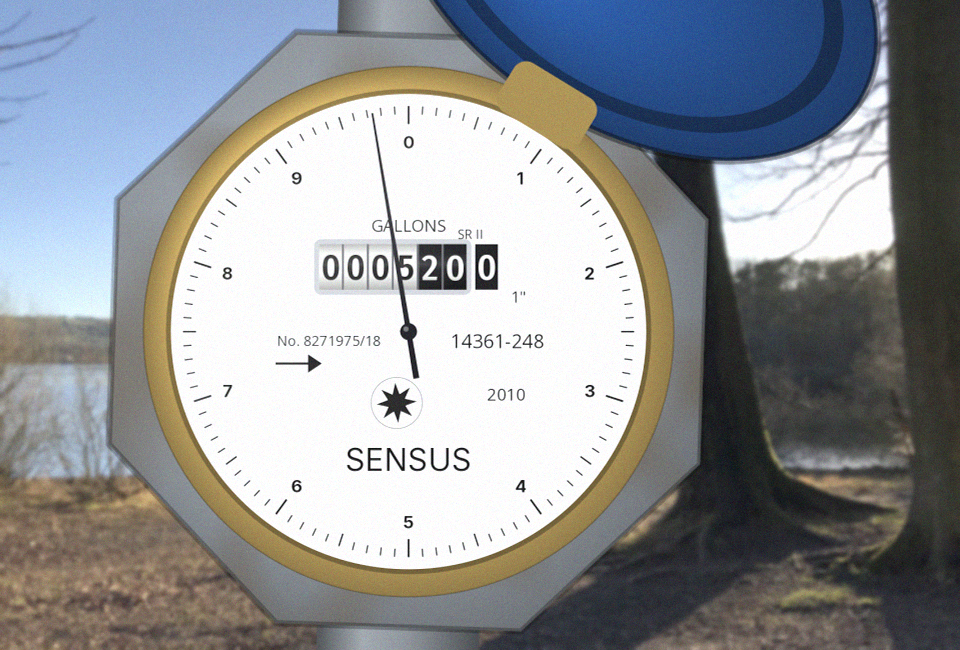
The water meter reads 5199.7,gal
